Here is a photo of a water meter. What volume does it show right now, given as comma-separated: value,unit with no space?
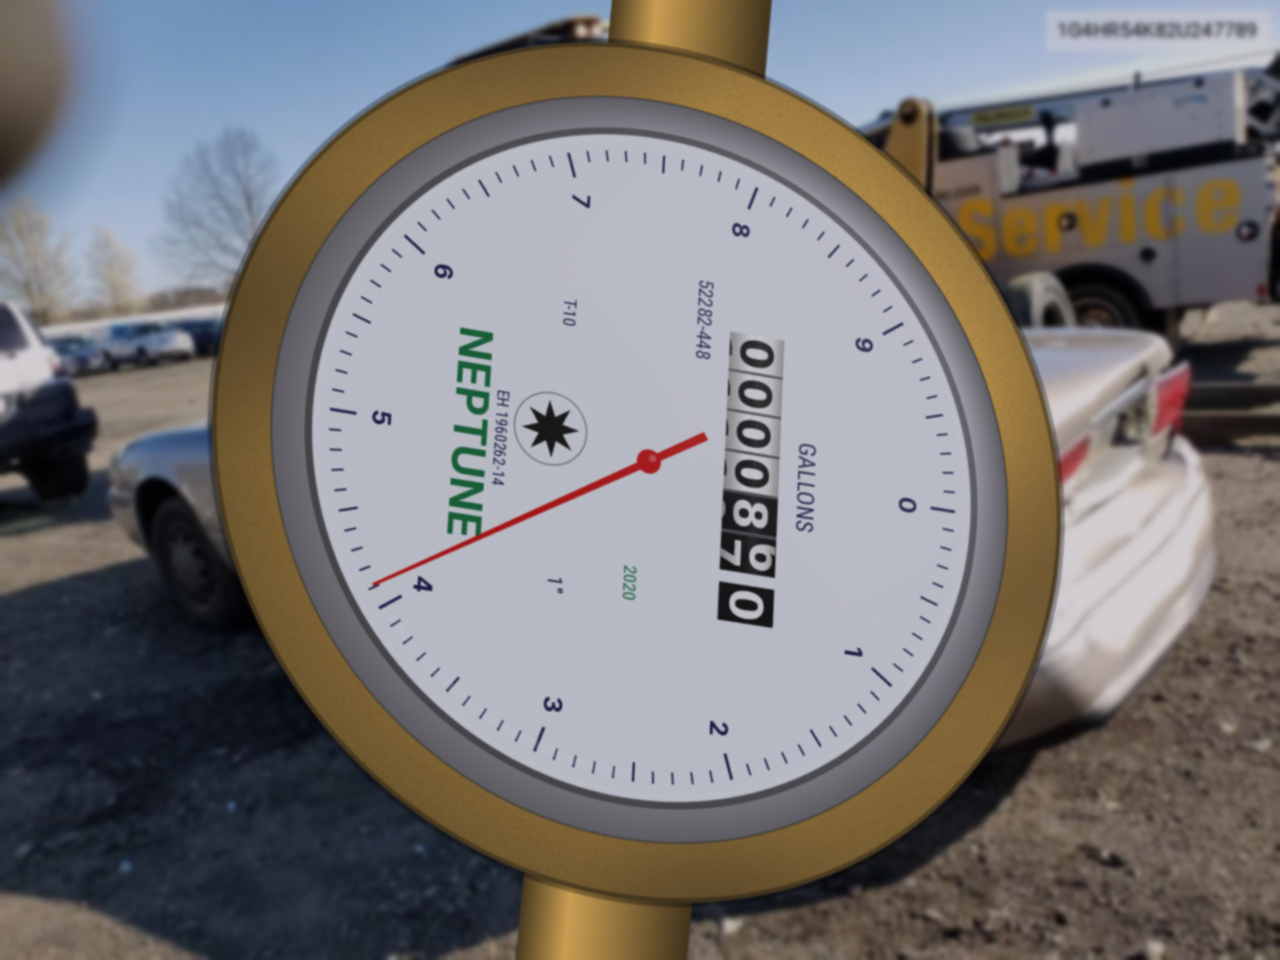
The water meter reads 864.1,gal
